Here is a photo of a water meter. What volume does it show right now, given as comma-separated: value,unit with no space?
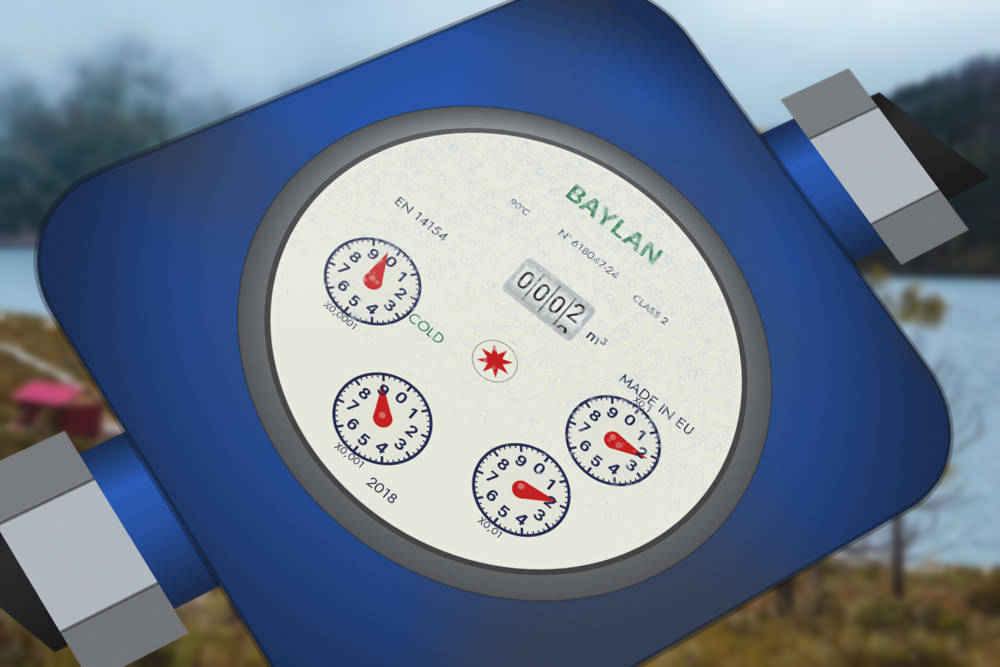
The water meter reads 2.2189,m³
